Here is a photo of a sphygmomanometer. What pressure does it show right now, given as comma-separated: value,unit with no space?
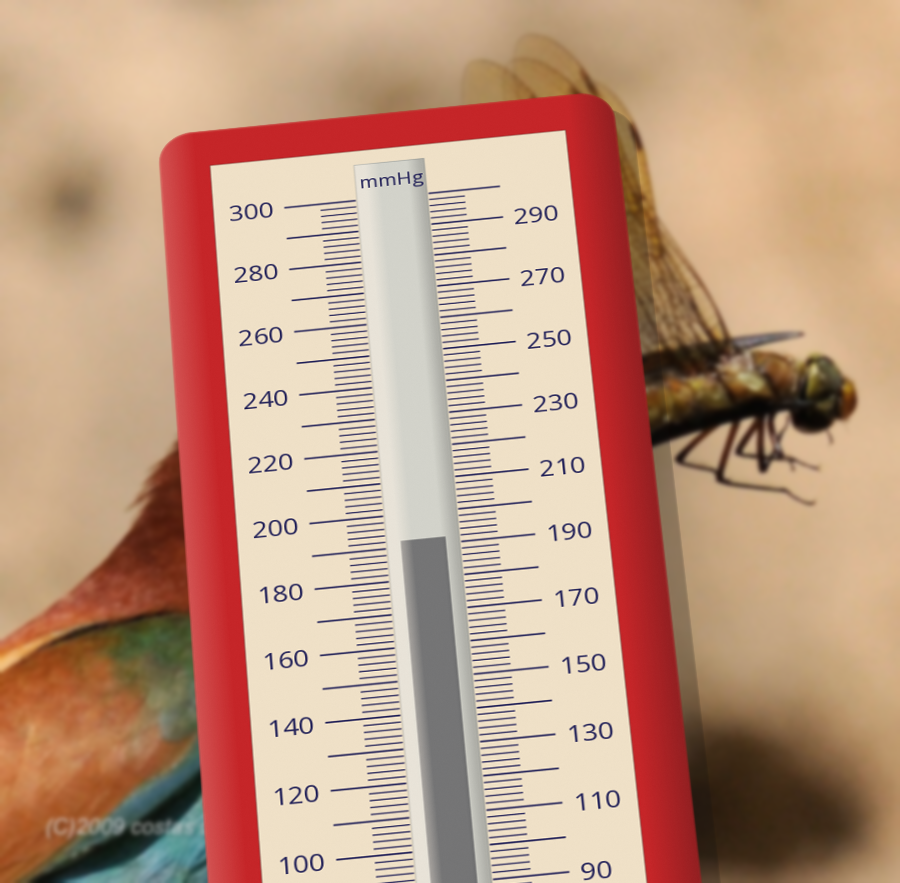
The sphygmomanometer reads 192,mmHg
